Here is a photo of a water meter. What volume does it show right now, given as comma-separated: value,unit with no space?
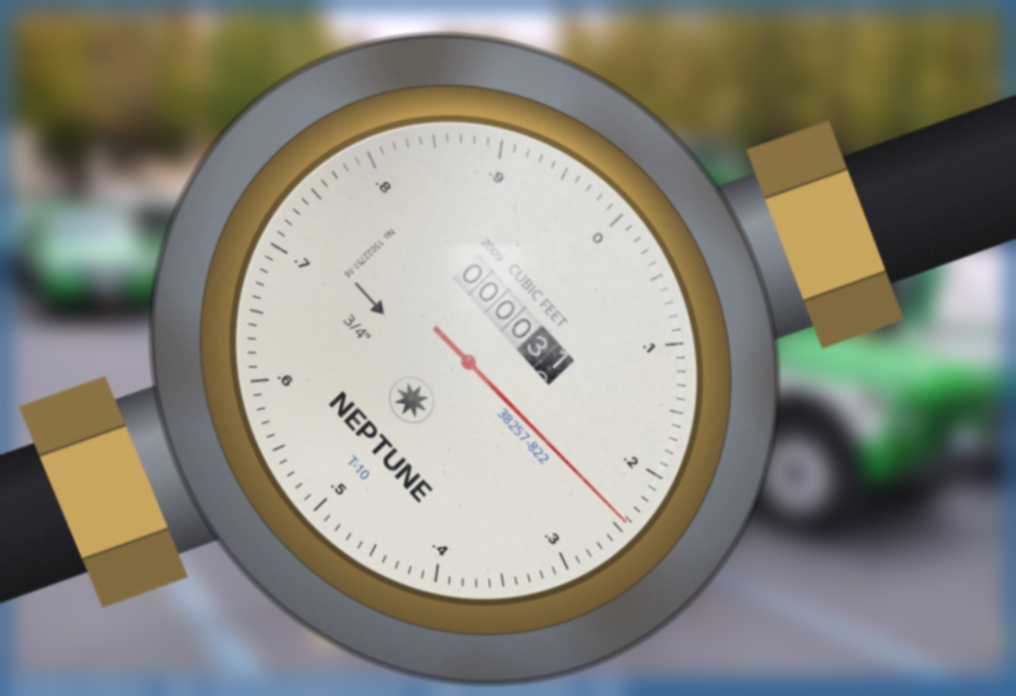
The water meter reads 31.24,ft³
